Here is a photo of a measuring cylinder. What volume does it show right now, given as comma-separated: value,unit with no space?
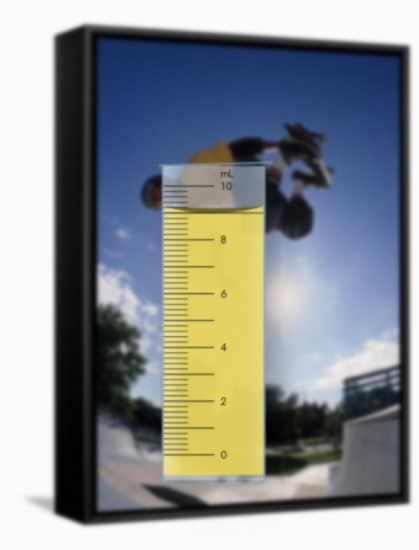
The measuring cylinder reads 9,mL
